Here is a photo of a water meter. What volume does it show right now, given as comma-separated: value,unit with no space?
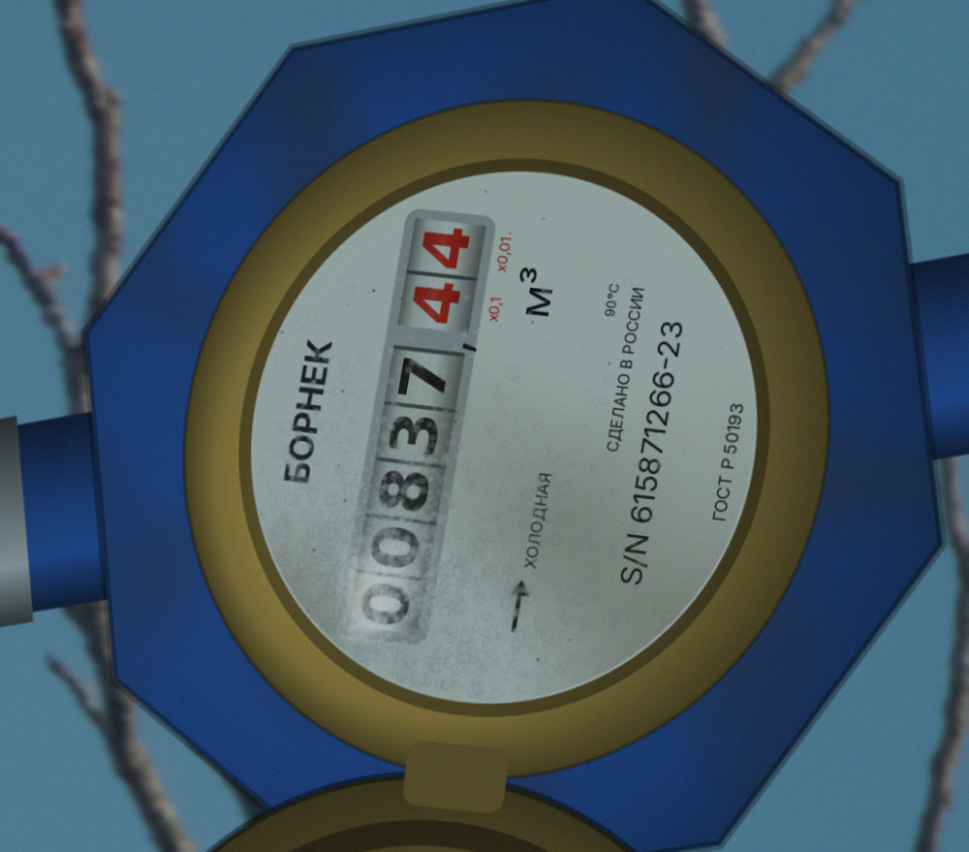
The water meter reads 837.44,m³
